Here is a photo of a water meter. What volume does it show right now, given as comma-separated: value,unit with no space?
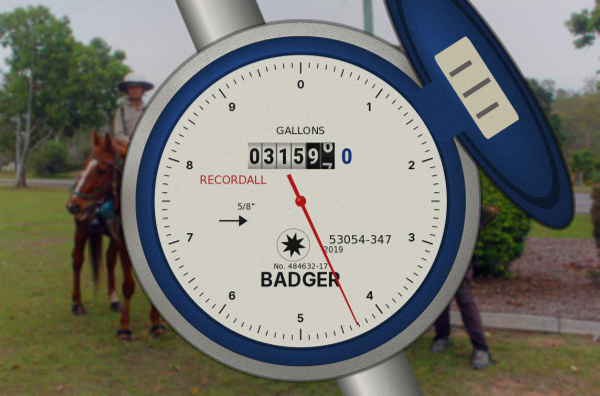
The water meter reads 315964.3,gal
